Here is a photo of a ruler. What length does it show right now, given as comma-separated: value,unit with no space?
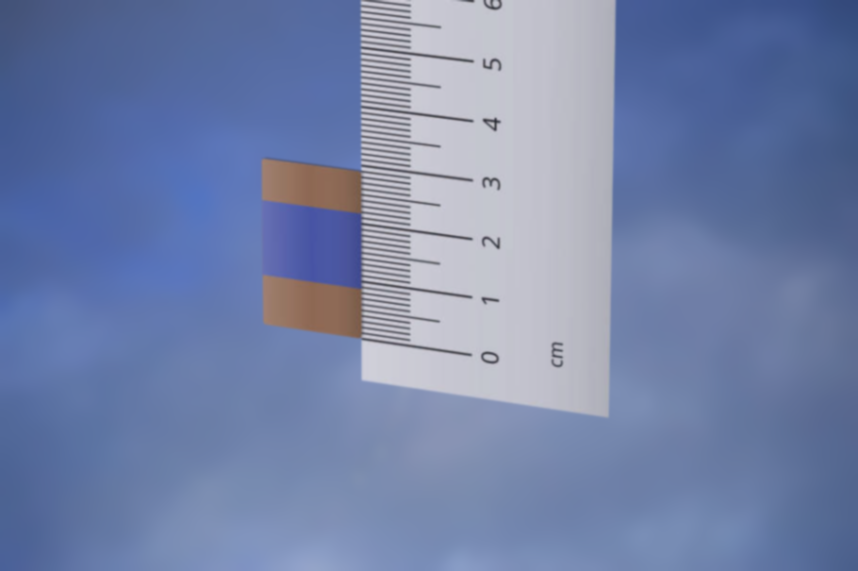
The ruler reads 2.9,cm
